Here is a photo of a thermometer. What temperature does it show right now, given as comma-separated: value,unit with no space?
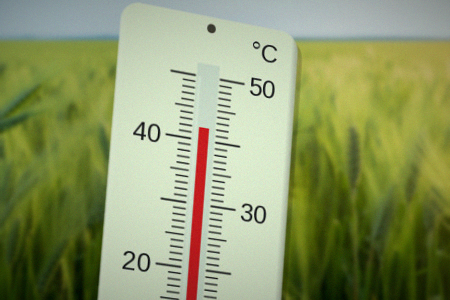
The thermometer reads 42,°C
